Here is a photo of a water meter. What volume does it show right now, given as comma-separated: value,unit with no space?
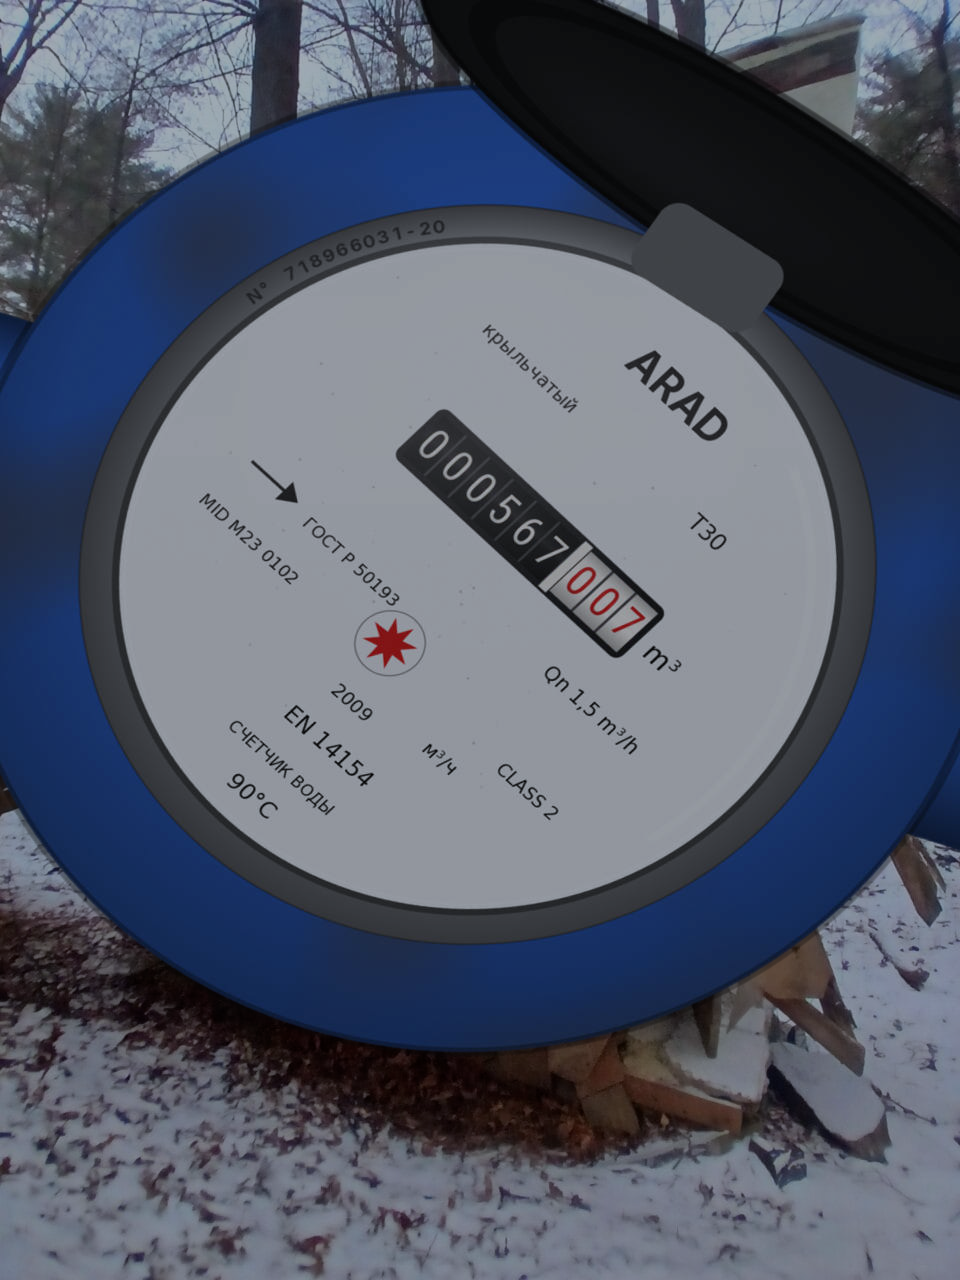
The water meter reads 567.007,m³
